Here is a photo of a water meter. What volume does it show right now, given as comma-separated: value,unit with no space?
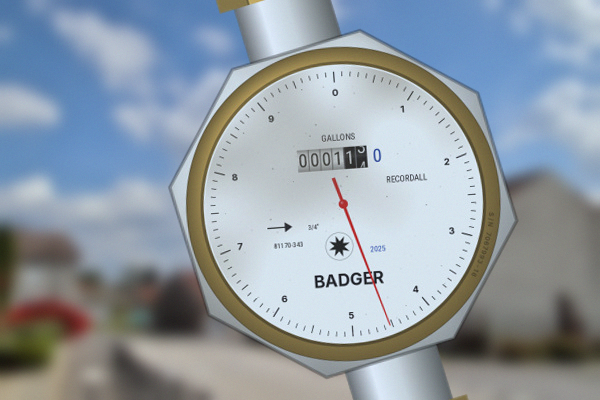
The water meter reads 1134.5,gal
